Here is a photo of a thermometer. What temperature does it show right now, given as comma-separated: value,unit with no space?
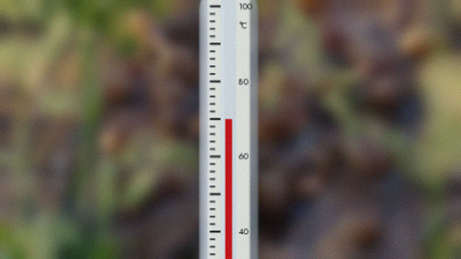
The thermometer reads 70,°C
